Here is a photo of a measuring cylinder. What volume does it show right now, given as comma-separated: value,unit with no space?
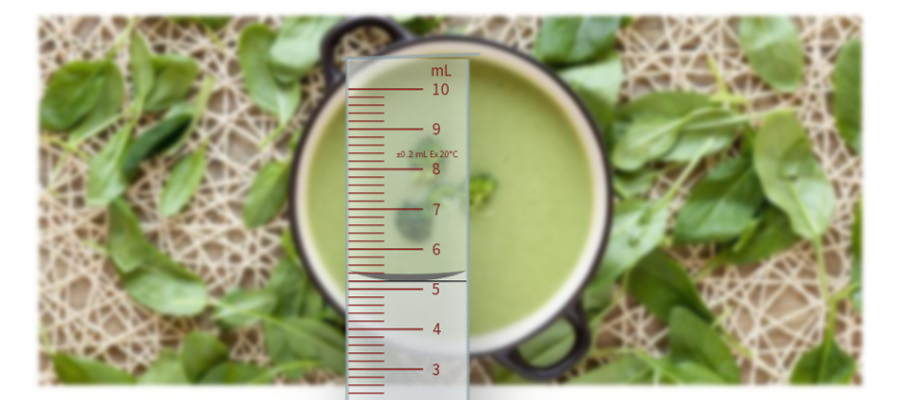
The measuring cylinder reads 5.2,mL
